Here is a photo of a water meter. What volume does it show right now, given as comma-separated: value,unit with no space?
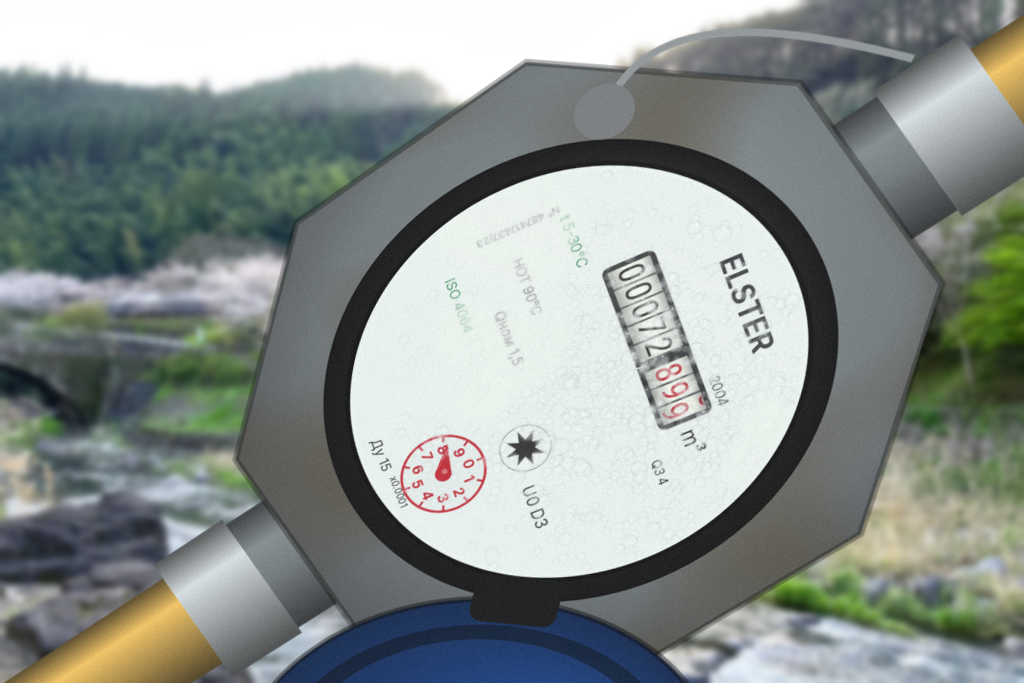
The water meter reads 72.8988,m³
